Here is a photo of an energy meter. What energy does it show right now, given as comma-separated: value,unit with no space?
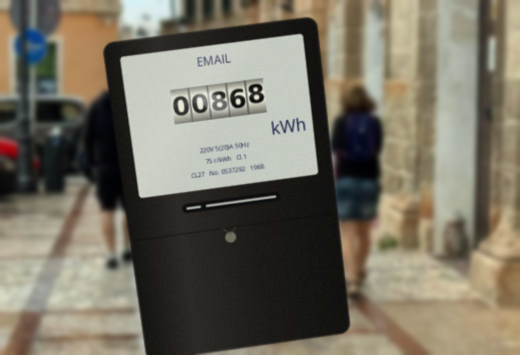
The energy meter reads 868,kWh
